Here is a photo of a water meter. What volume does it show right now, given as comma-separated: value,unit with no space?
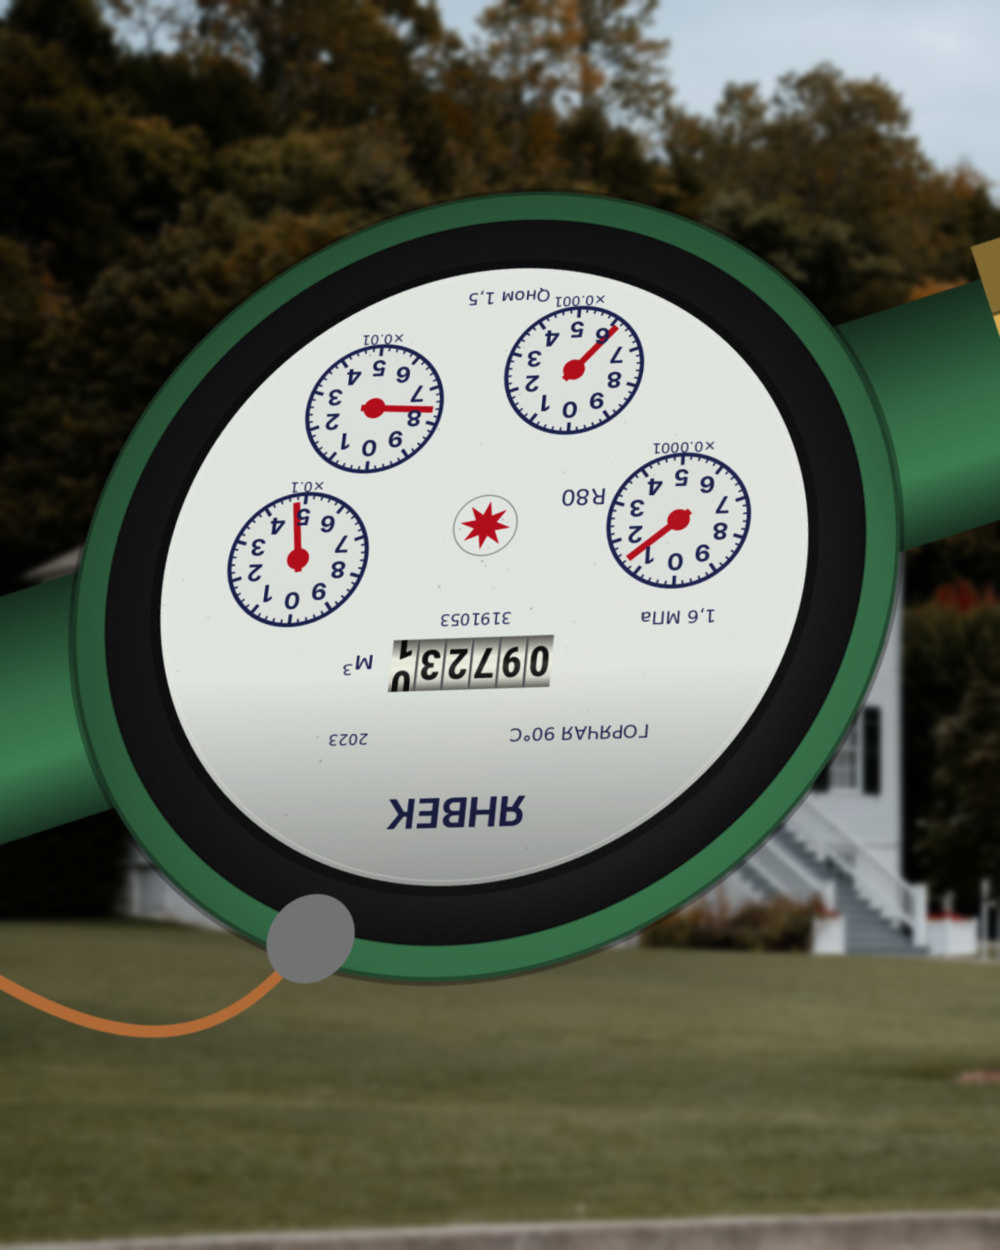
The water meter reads 97230.4761,m³
